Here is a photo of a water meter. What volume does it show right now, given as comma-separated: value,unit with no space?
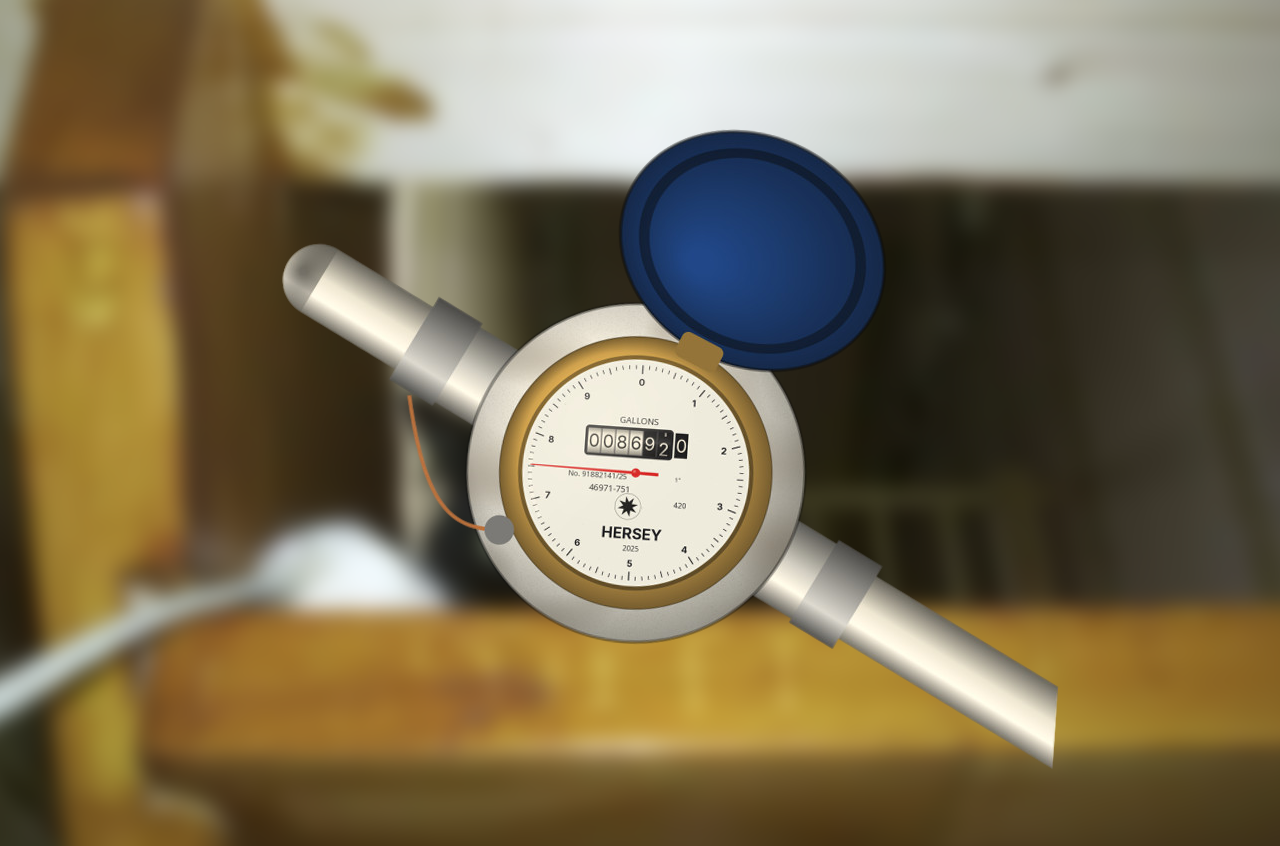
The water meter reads 86917.5,gal
